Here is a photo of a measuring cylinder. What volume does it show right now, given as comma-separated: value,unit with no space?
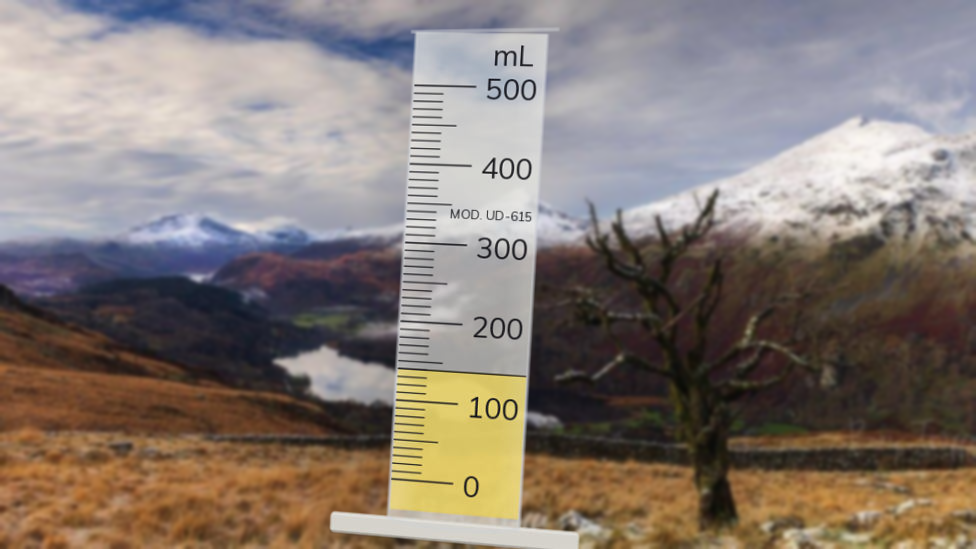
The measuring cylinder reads 140,mL
